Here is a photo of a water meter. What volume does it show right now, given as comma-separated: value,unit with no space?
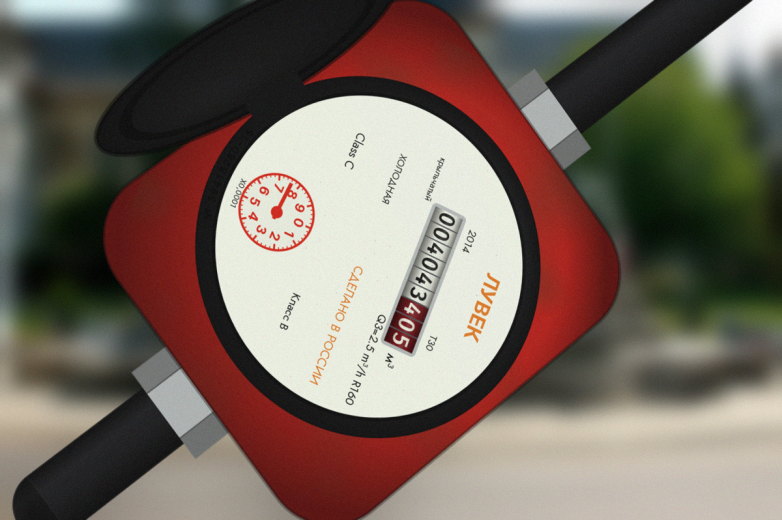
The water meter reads 4043.4057,m³
